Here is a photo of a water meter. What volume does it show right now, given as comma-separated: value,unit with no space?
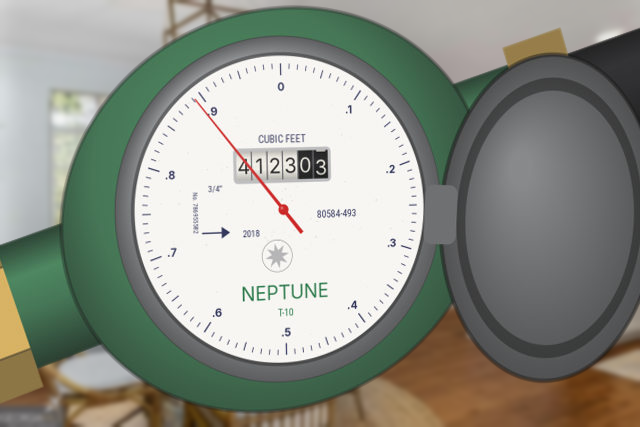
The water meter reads 412302.89,ft³
